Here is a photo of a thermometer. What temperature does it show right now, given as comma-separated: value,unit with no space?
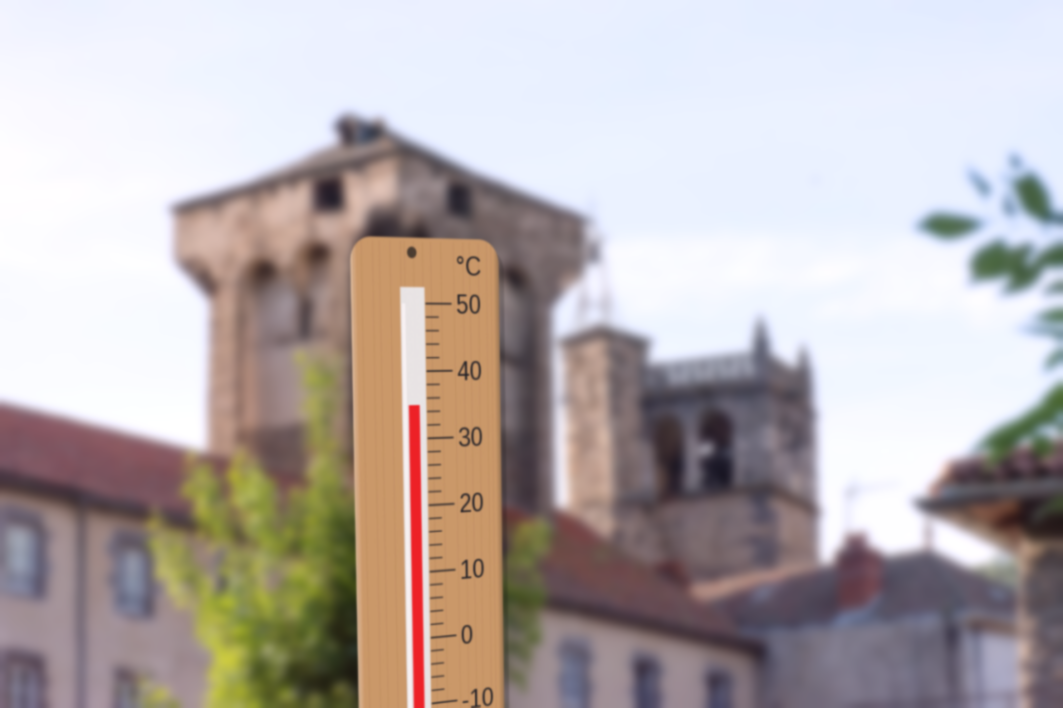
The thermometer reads 35,°C
